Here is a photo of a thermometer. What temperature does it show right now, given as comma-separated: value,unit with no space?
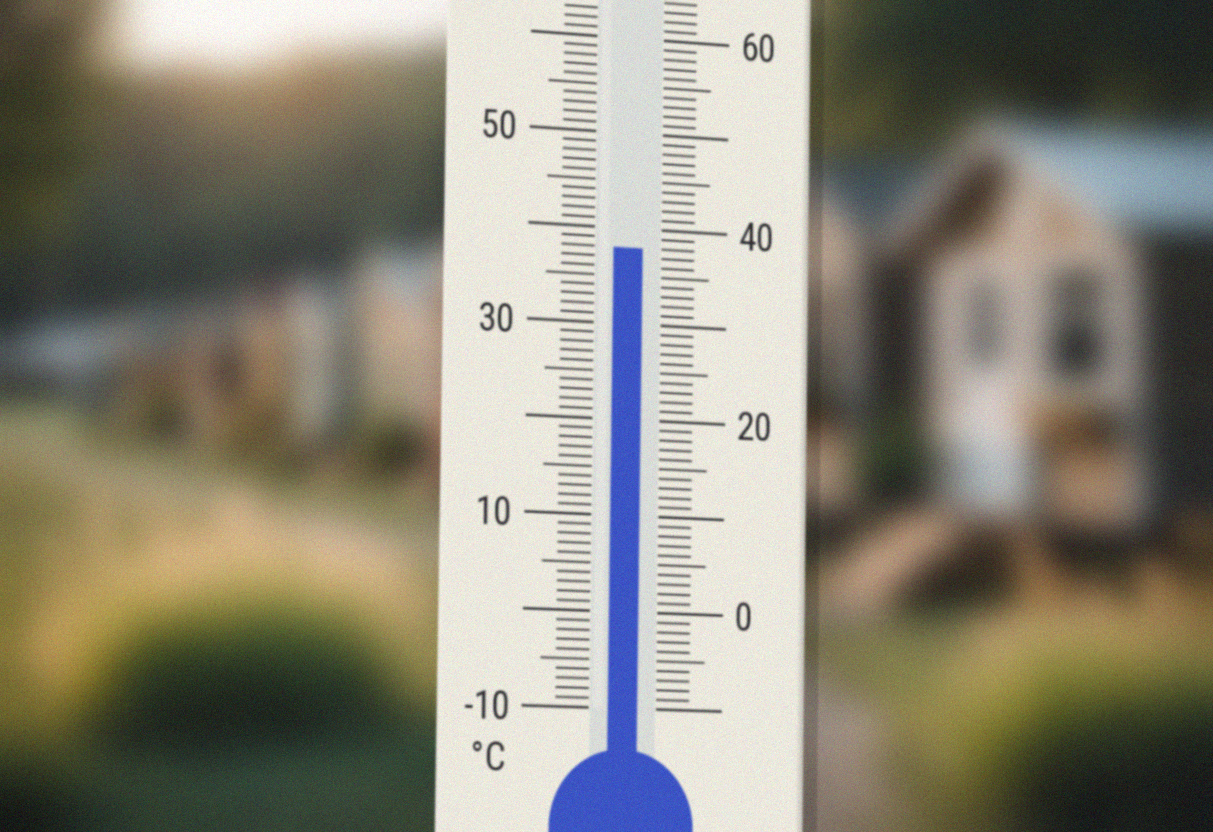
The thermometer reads 38,°C
